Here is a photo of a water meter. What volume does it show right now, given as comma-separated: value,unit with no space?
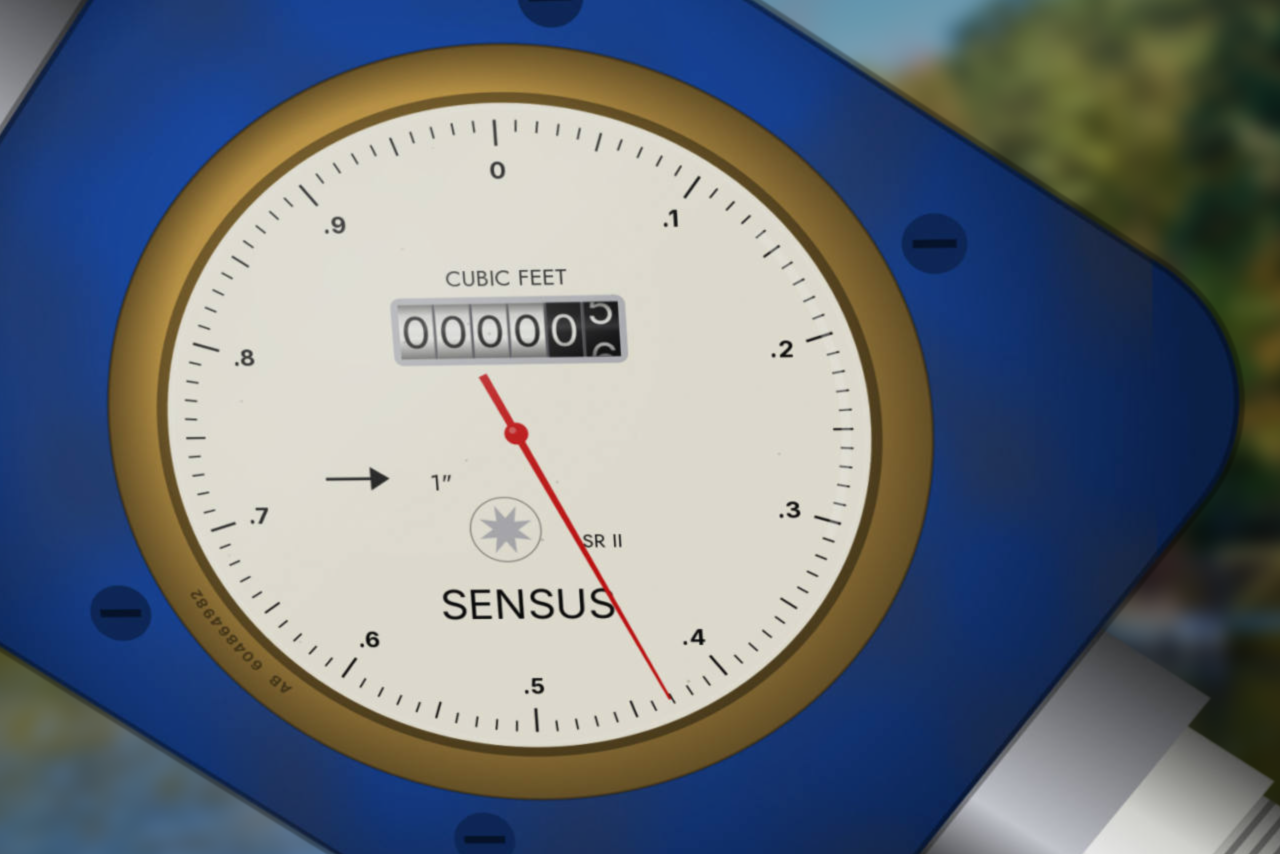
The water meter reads 5.43,ft³
